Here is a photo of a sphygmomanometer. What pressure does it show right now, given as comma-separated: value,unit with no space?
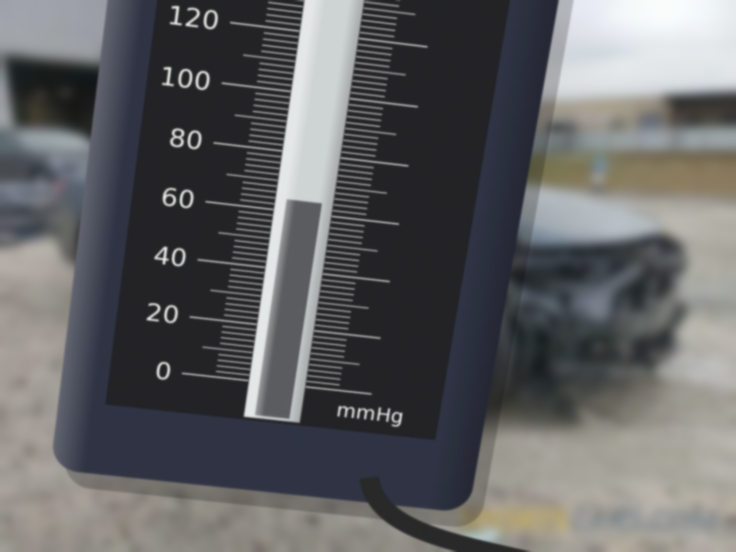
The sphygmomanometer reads 64,mmHg
